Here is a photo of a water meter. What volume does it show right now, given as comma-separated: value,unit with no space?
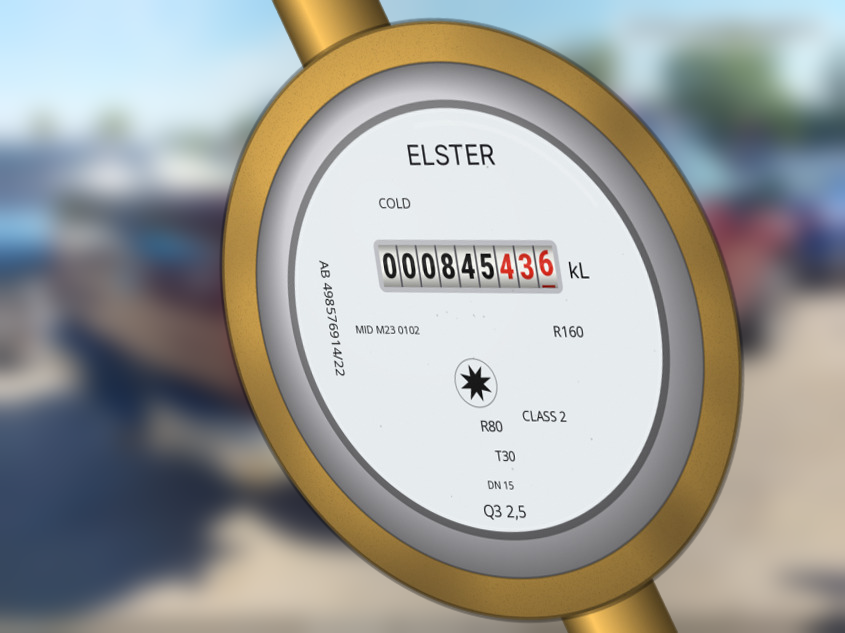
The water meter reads 845.436,kL
